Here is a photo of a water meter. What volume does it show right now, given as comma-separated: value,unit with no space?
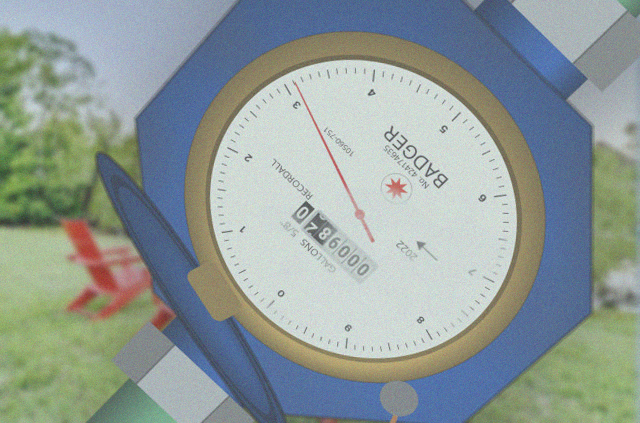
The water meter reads 9823.1,gal
